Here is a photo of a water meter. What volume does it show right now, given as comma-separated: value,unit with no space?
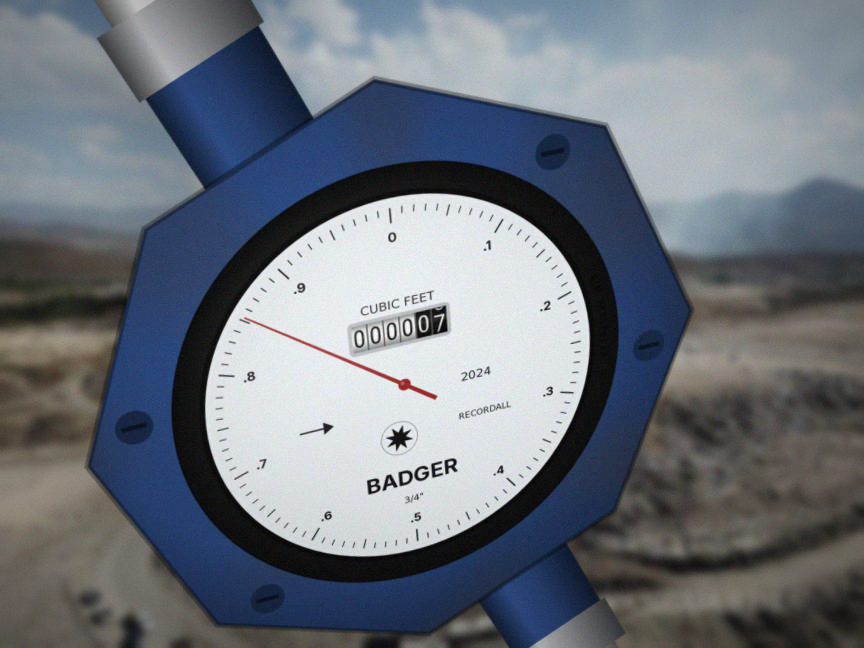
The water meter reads 6.85,ft³
